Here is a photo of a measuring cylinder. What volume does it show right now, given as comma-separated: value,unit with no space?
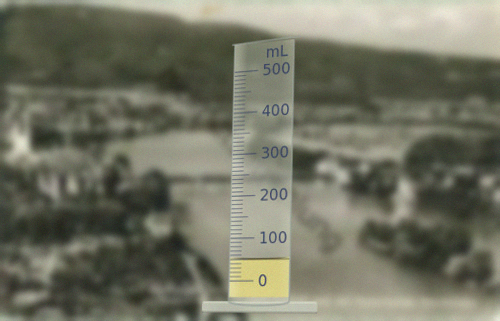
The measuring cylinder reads 50,mL
